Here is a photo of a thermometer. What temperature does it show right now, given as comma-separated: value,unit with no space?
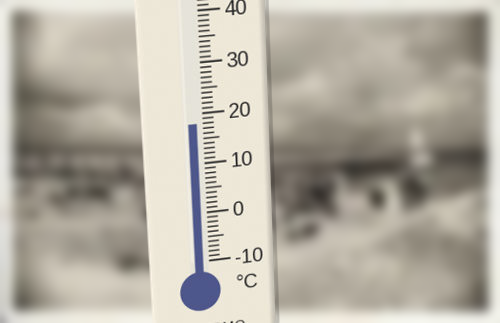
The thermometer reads 18,°C
